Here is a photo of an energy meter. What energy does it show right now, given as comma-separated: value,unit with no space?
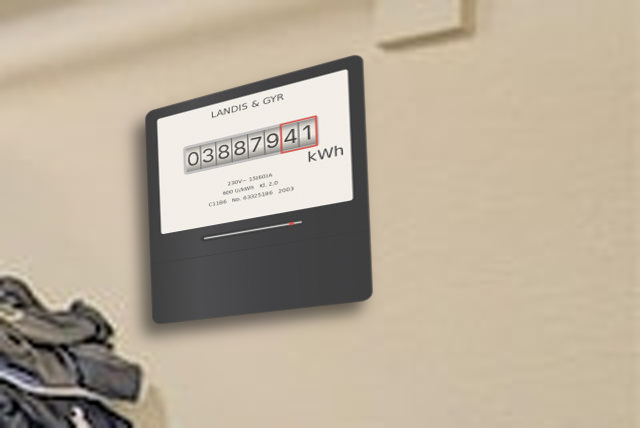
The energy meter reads 38879.41,kWh
